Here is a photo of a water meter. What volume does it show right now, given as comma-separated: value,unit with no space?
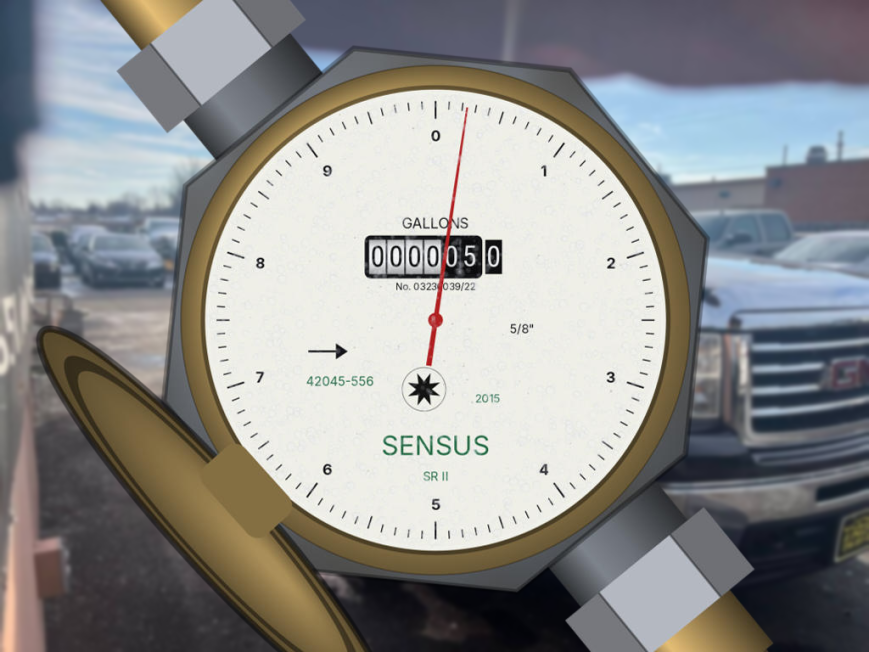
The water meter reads 50.2,gal
